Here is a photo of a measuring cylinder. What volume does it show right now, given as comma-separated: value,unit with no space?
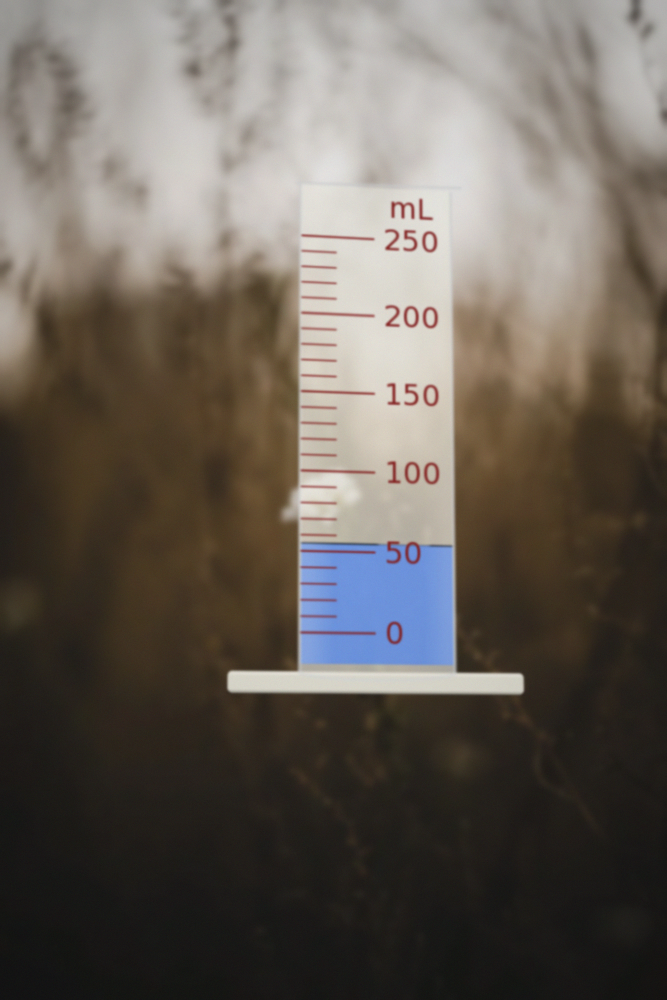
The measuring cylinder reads 55,mL
